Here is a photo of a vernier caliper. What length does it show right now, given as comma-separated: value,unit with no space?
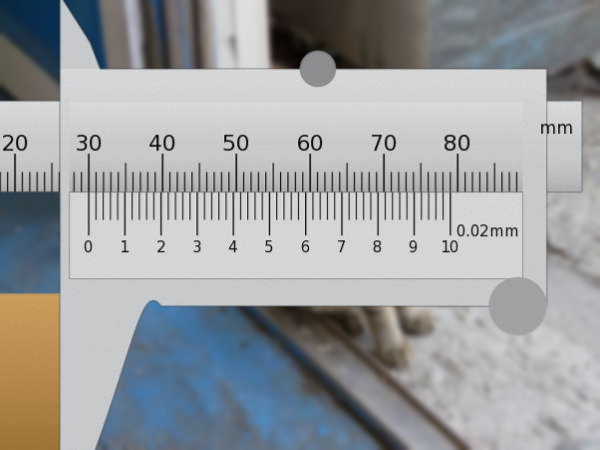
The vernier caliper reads 30.0,mm
